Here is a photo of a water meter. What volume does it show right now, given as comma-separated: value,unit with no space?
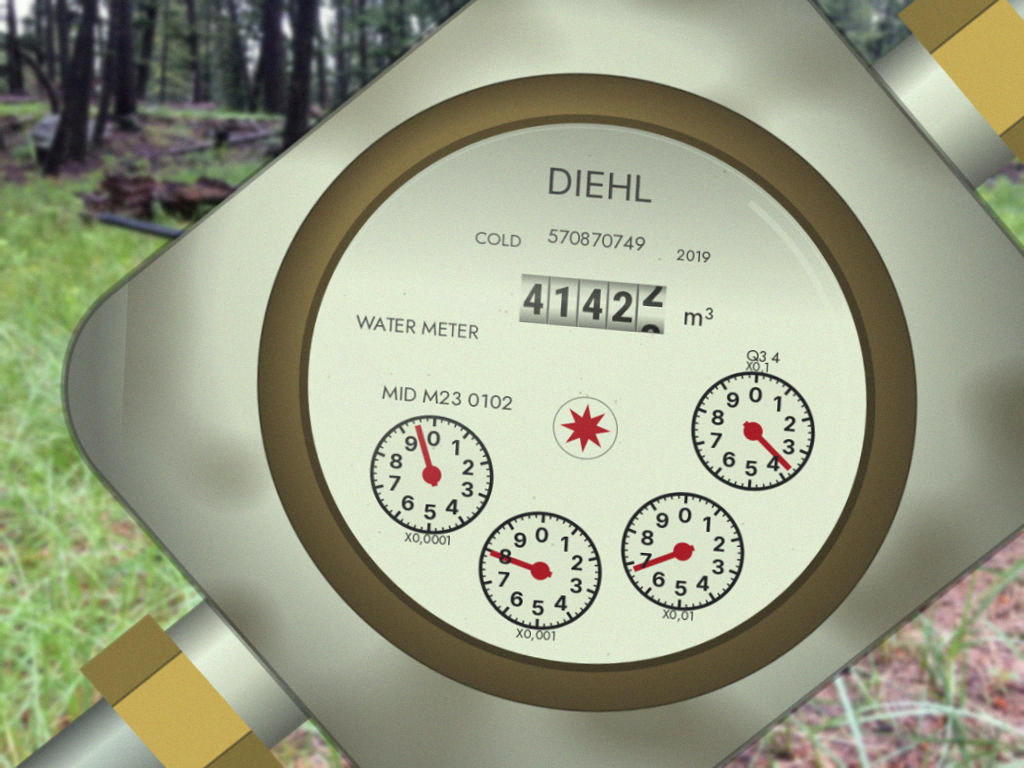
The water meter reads 41422.3679,m³
